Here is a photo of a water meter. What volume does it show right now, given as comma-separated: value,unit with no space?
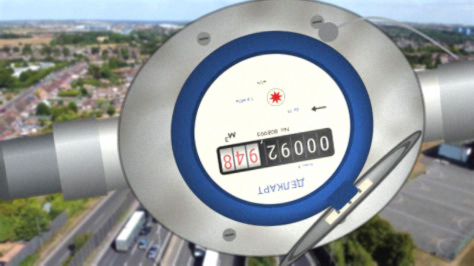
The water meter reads 92.948,m³
